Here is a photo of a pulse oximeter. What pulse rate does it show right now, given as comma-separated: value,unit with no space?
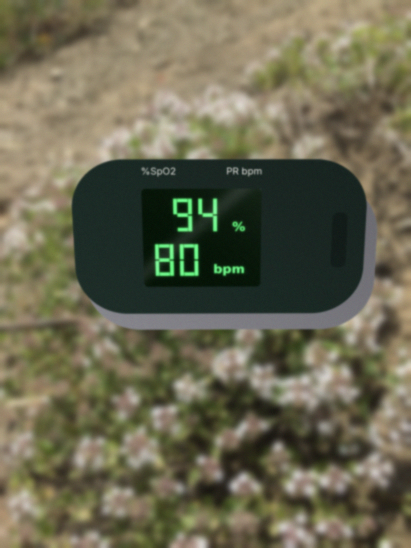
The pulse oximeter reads 80,bpm
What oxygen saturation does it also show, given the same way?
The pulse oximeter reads 94,%
